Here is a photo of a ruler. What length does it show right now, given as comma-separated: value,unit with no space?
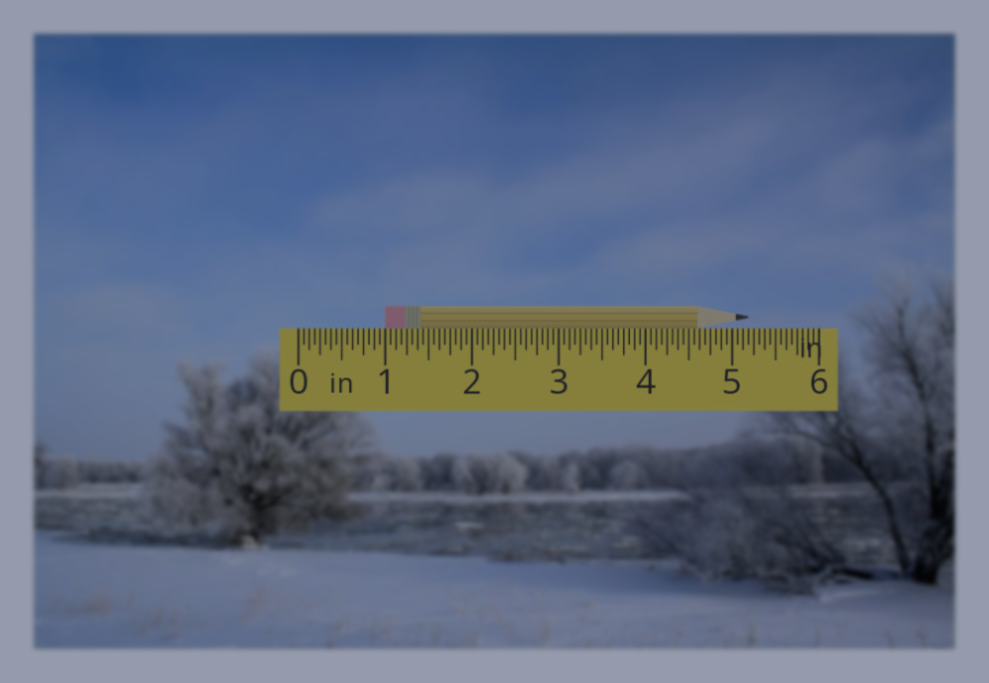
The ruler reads 4.1875,in
